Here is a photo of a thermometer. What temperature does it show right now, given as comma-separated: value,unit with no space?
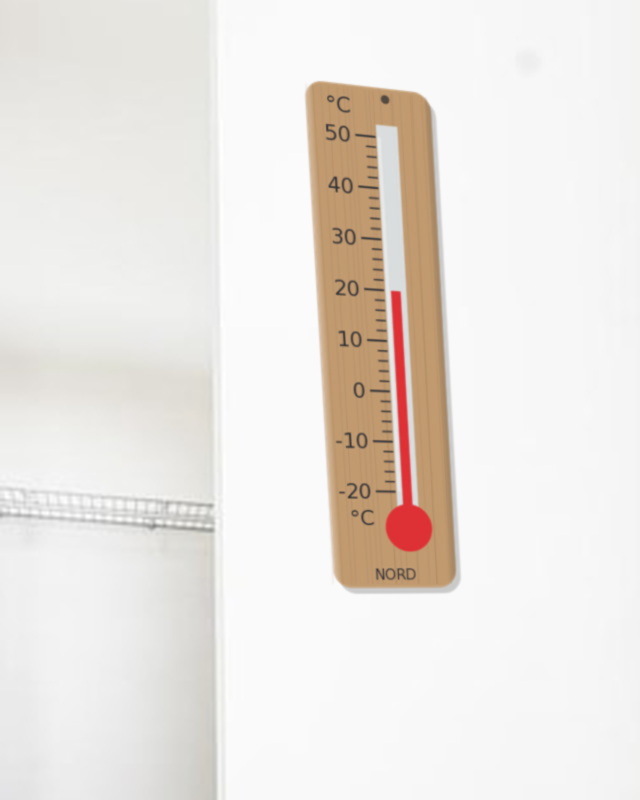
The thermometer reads 20,°C
